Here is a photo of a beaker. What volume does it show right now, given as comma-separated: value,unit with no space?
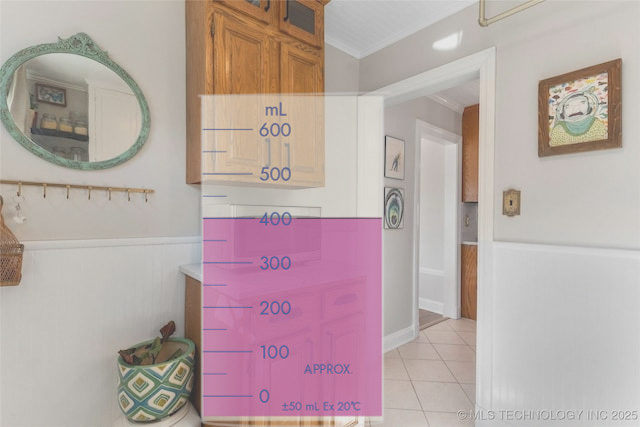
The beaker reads 400,mL
